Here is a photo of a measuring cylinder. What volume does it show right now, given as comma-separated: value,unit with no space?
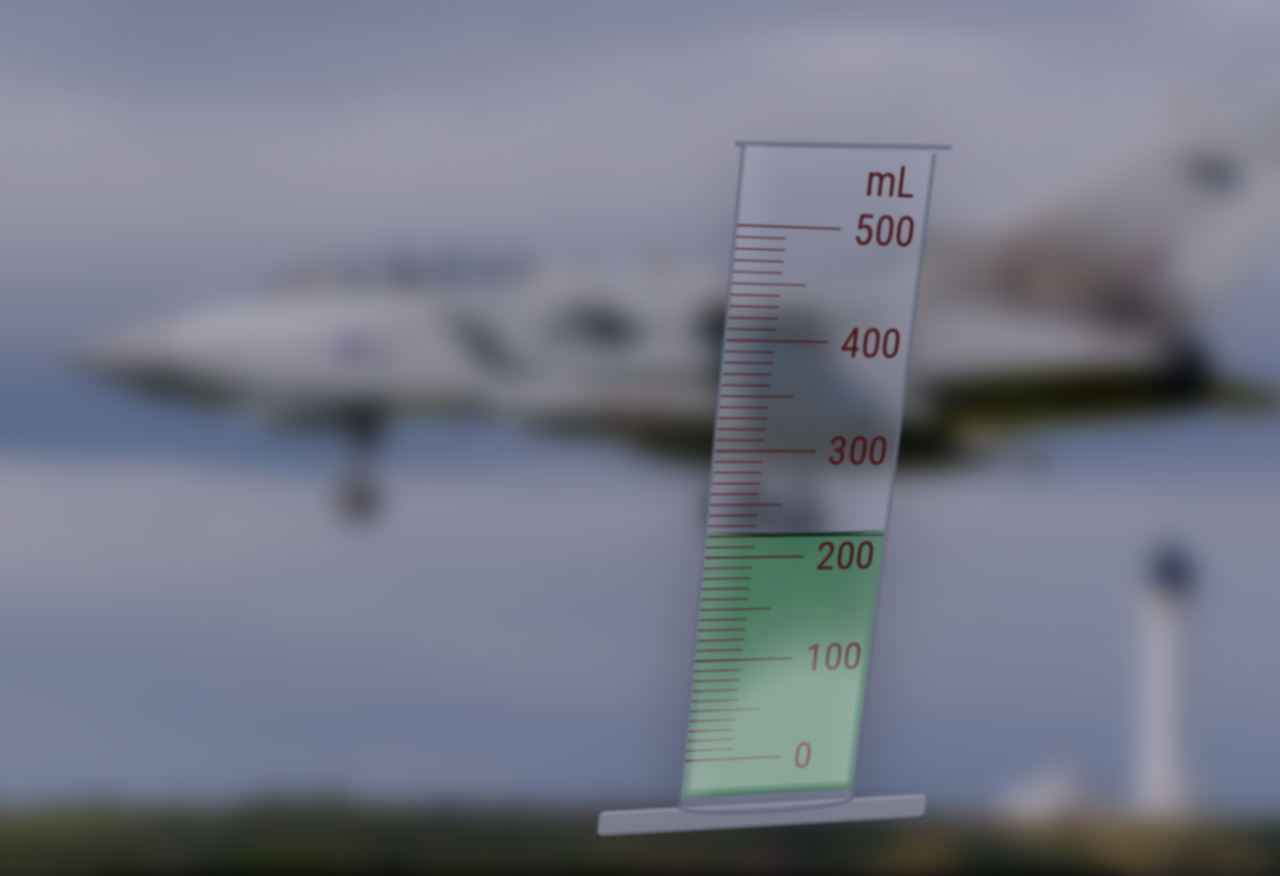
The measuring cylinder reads 220,mL
